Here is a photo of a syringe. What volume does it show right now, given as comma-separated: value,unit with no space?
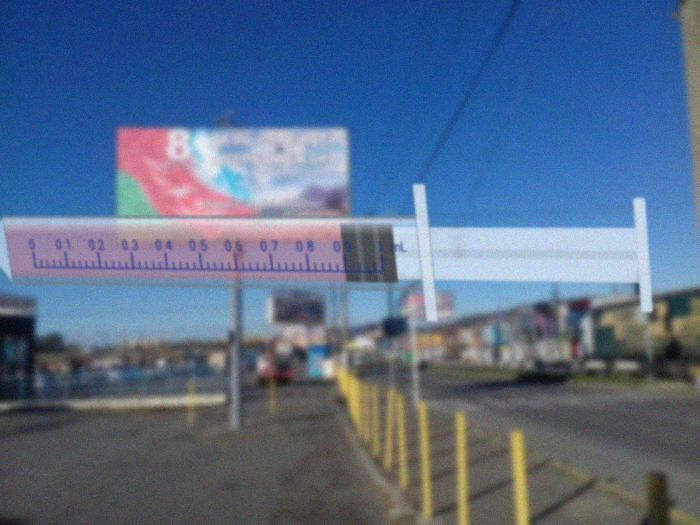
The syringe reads 0.9,mL
